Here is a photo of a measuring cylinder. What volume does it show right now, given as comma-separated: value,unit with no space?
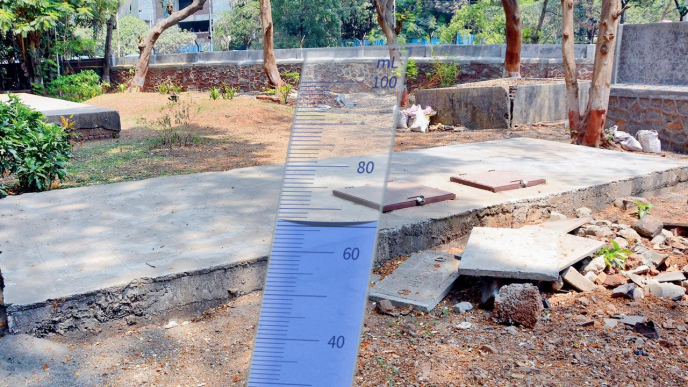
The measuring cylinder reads 66,mL
